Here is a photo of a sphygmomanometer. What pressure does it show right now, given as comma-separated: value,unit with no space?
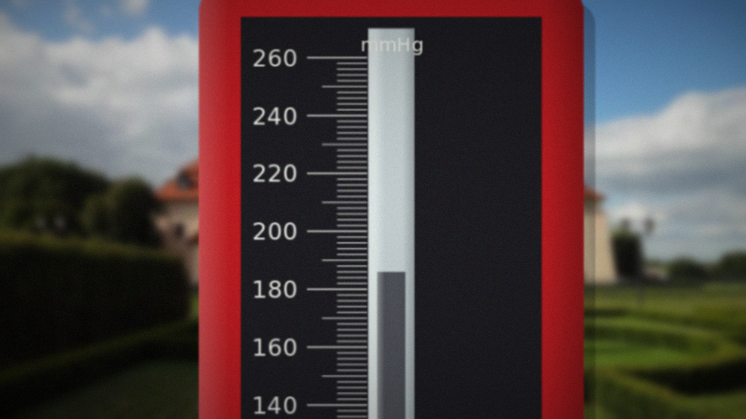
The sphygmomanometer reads 186,mmHg
